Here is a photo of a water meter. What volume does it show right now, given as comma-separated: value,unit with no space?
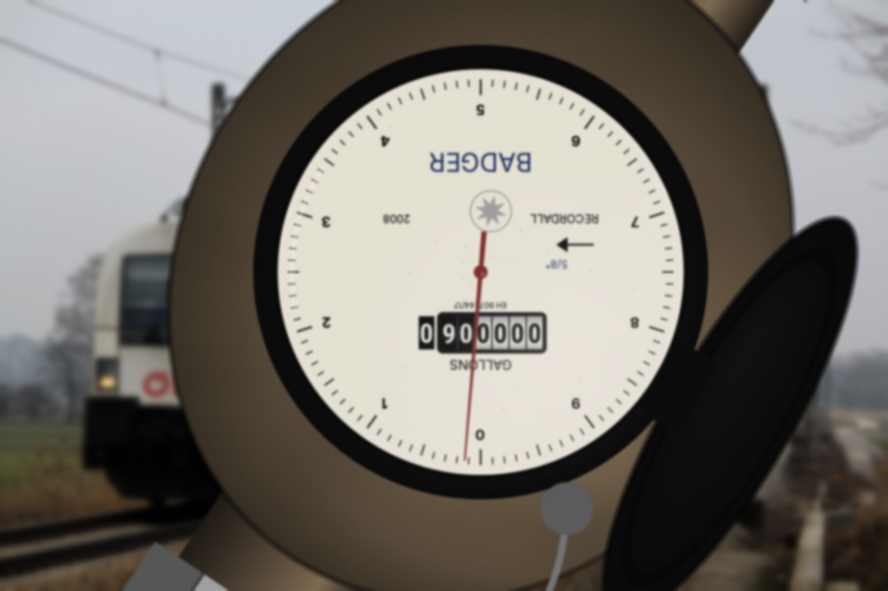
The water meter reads 60.1,gal
